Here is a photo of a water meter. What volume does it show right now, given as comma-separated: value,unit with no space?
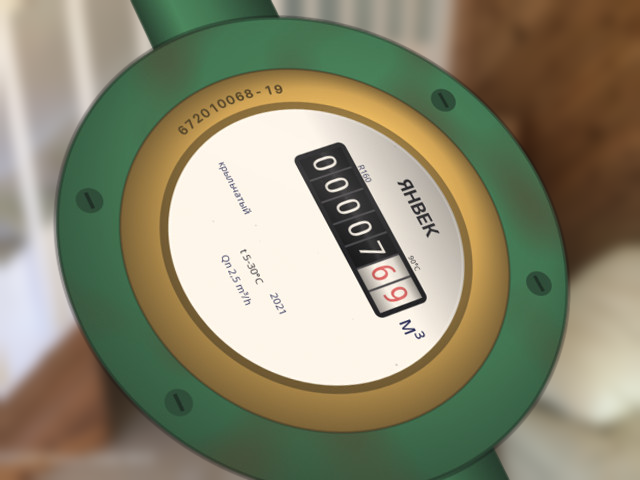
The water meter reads 7.69,m³
